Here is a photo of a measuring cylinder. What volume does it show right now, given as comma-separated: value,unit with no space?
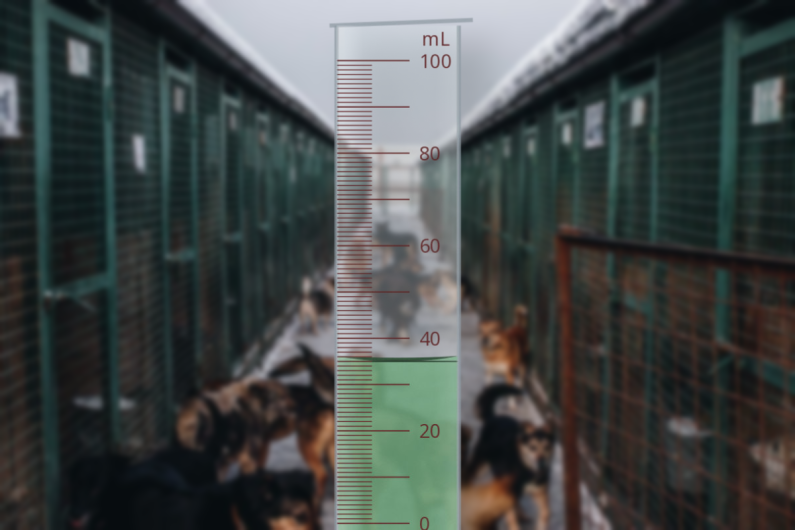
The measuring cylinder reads 35,mL
